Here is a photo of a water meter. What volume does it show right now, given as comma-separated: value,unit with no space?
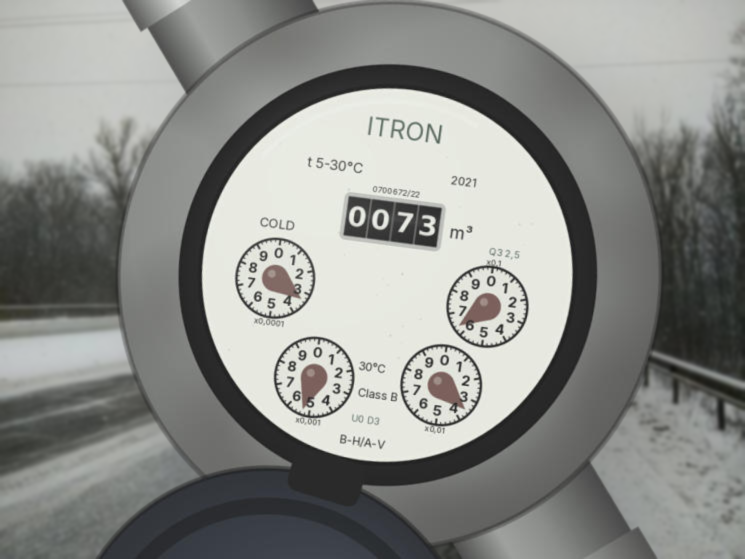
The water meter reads 73.6353,m³
